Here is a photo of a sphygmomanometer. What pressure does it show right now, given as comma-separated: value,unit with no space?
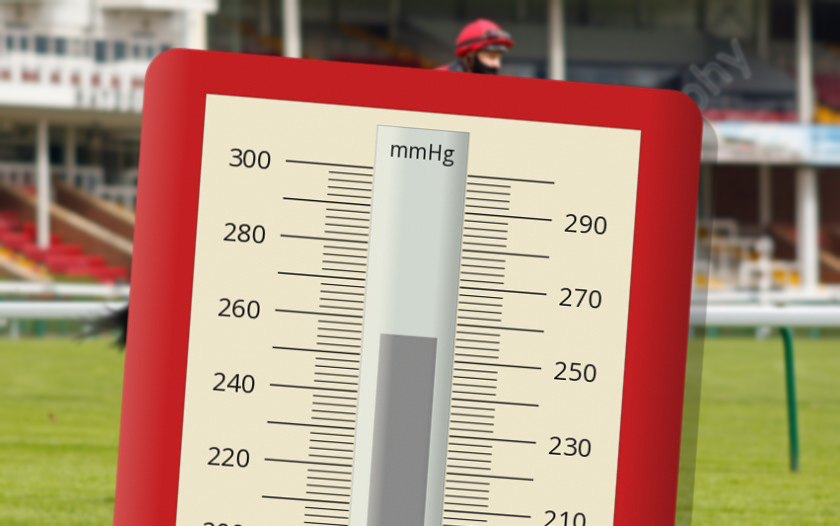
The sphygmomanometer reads 256,mmHg
